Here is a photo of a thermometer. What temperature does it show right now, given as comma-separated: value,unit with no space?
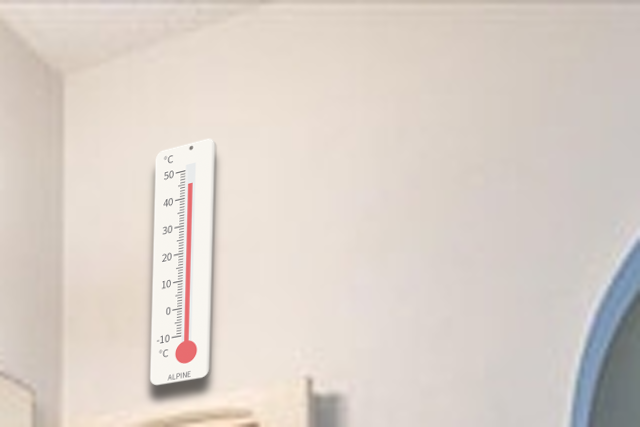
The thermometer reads 45,°C
